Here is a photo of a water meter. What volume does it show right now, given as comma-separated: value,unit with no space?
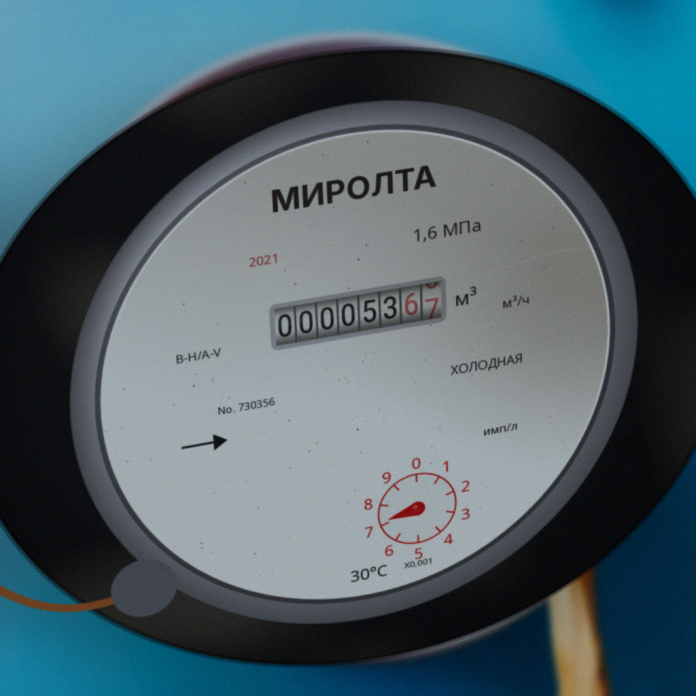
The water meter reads 53.667,m³
